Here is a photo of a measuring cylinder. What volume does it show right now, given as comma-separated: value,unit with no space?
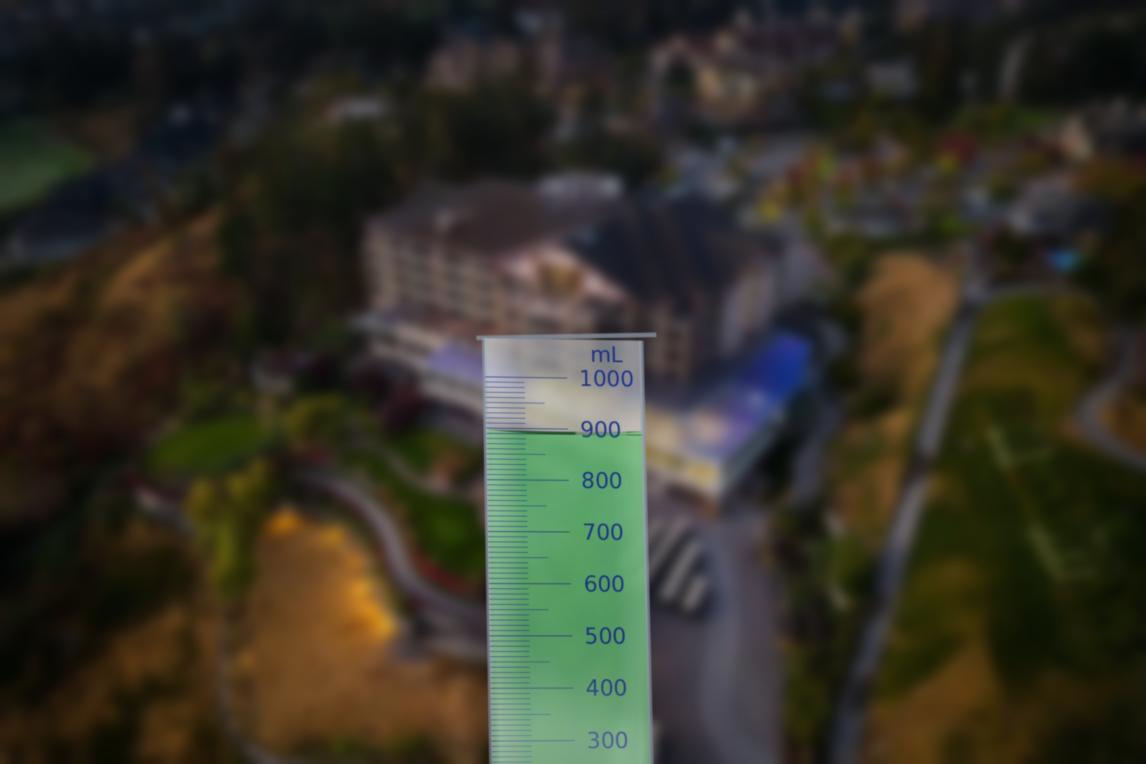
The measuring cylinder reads 890,mL
